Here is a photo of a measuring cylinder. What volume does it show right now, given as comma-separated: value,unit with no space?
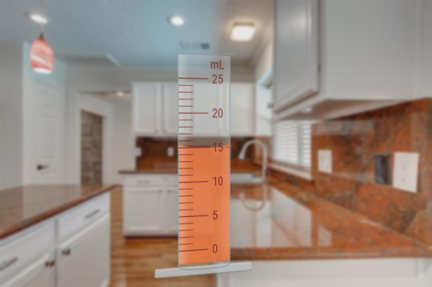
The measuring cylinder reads 15,mL
